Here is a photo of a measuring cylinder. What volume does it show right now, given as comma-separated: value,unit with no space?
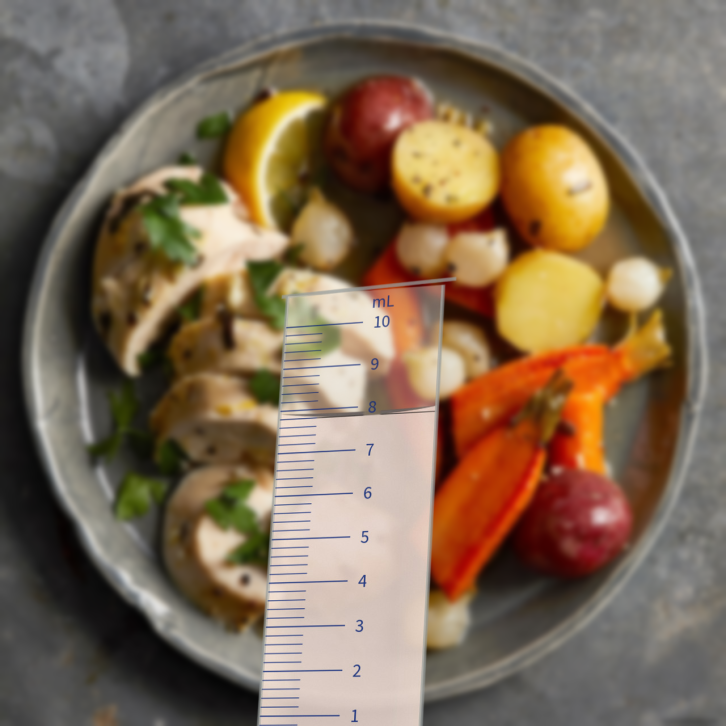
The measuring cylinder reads 7.8,mL
